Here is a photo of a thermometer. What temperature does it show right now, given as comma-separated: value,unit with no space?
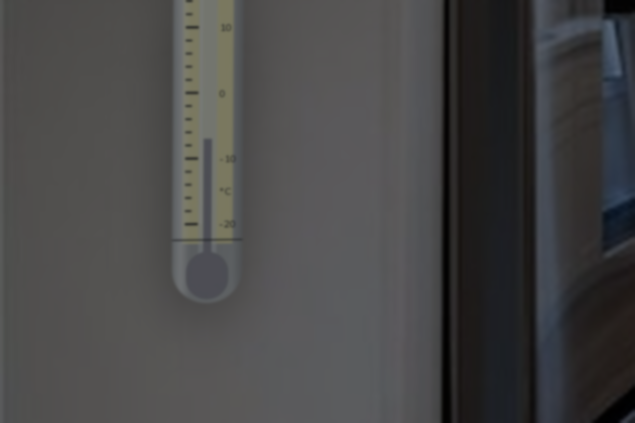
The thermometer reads -7,°C
